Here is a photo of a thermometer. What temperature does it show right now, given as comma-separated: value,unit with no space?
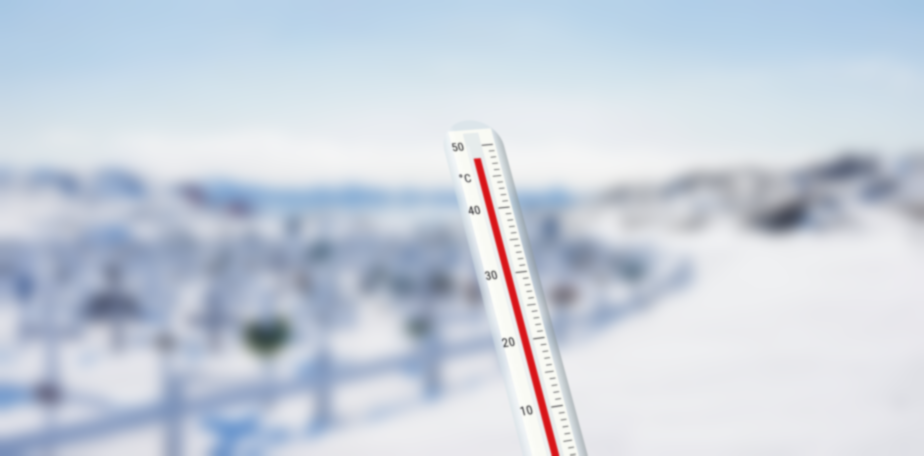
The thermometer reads 48,°C
